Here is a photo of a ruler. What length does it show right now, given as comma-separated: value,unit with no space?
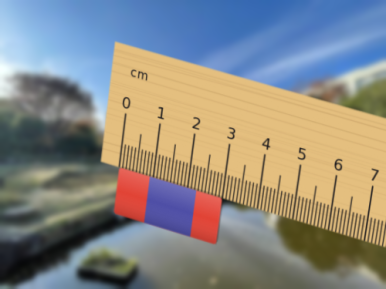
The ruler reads 3,cm
